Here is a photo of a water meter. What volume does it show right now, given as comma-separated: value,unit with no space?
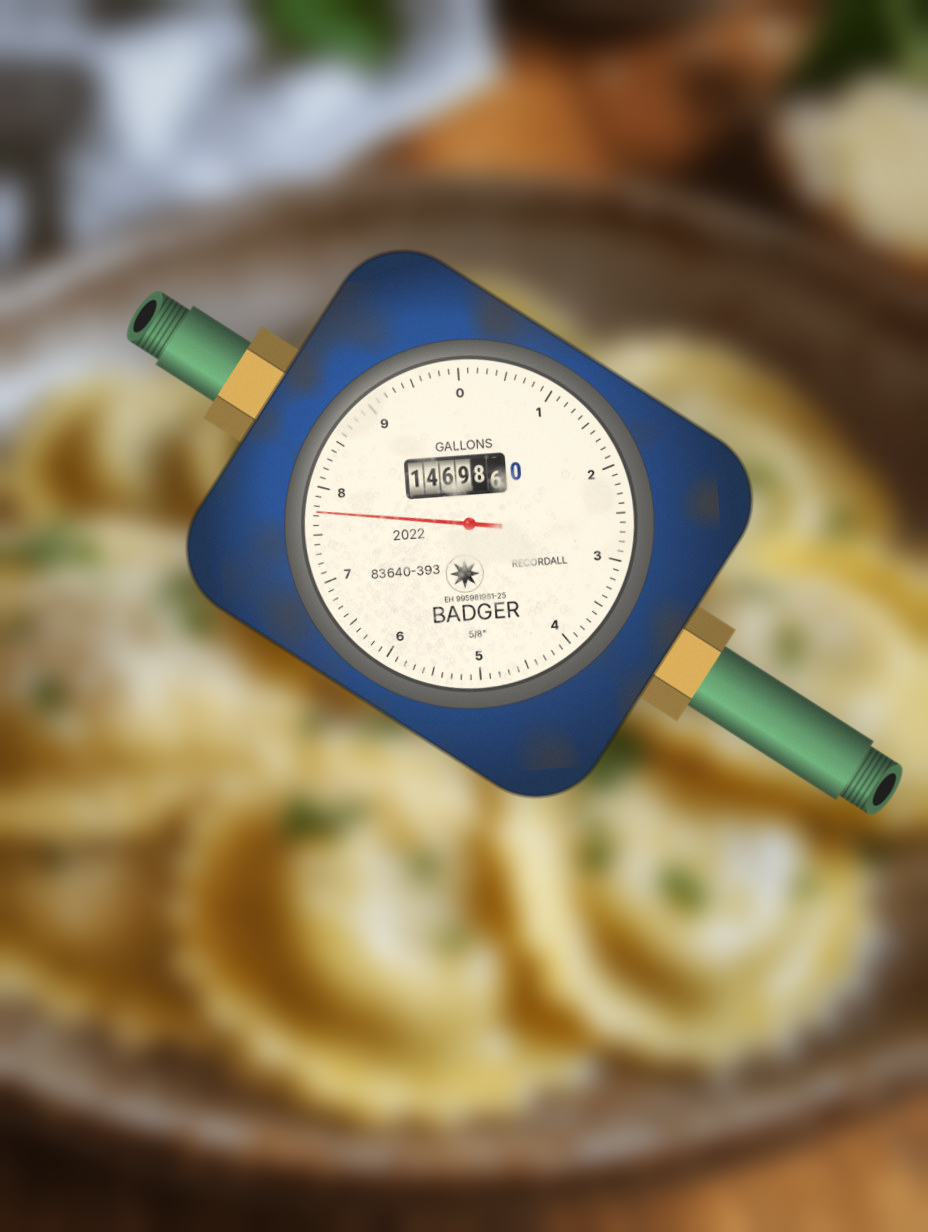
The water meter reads 1469857.7,gal
